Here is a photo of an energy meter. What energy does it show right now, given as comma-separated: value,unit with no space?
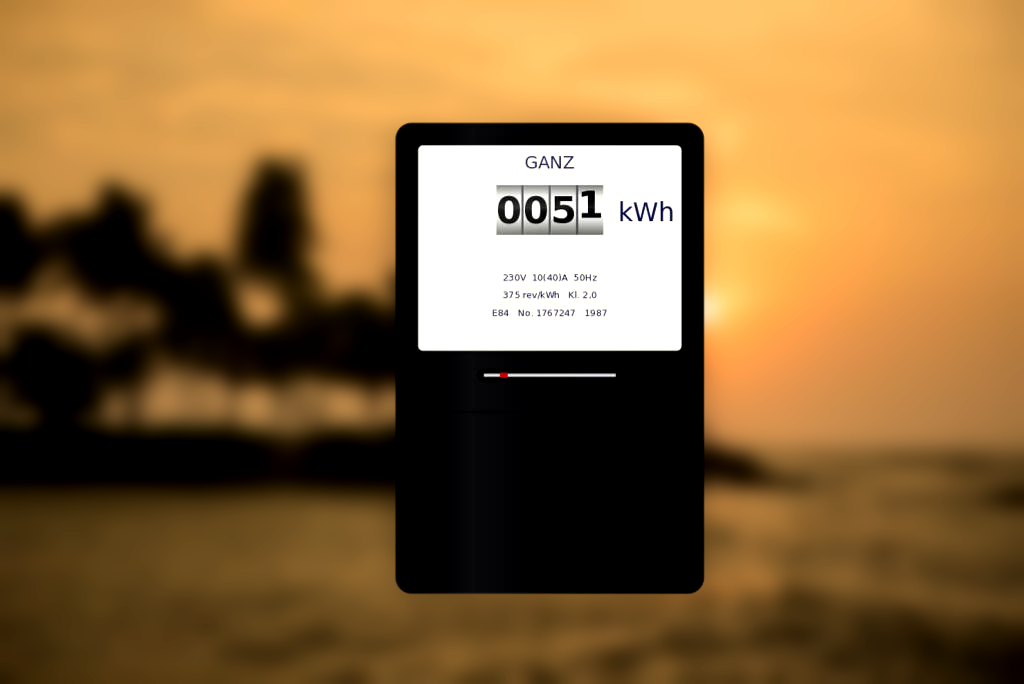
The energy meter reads 51,kWh
